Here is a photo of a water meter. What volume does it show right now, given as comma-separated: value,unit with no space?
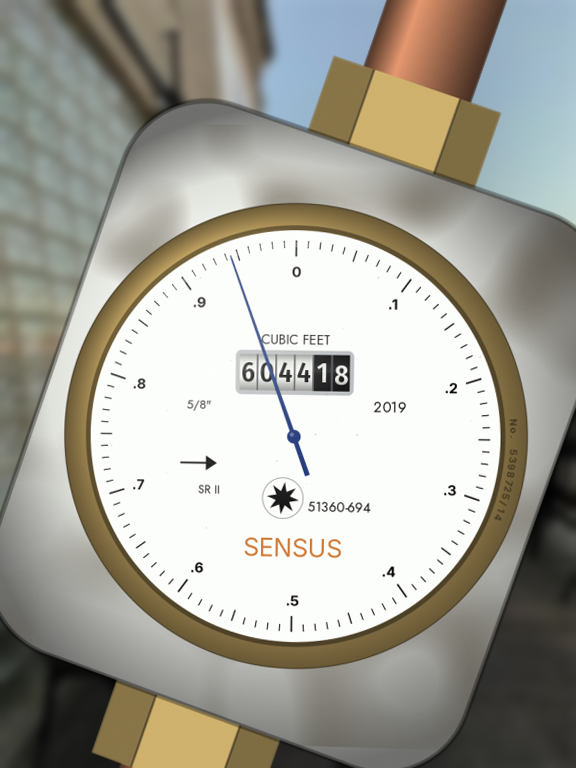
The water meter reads 604417.94,ft³
